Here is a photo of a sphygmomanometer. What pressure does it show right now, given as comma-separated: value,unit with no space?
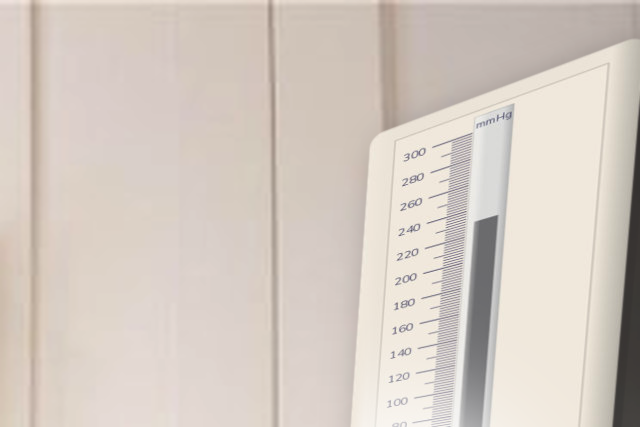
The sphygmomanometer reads 230,mmHg
